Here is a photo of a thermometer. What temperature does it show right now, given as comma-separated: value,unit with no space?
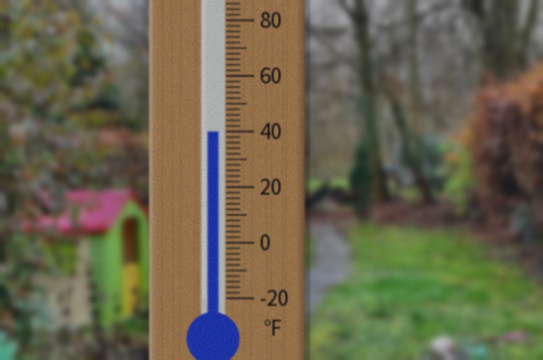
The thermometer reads 40,°F
